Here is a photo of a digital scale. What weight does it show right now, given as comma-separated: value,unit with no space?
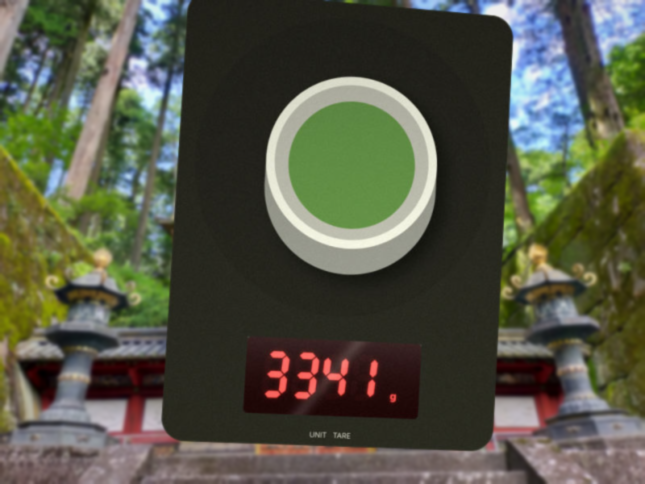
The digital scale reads 3341,g
